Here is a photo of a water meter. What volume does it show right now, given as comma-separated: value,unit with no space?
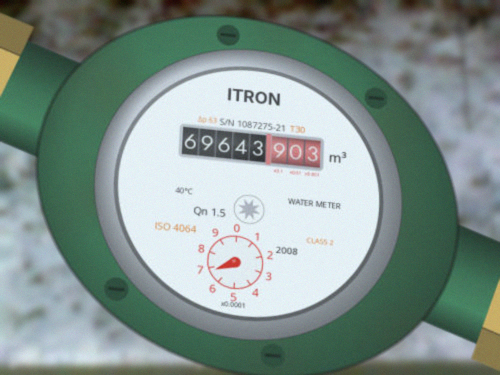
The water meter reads 69643.9036,m³
